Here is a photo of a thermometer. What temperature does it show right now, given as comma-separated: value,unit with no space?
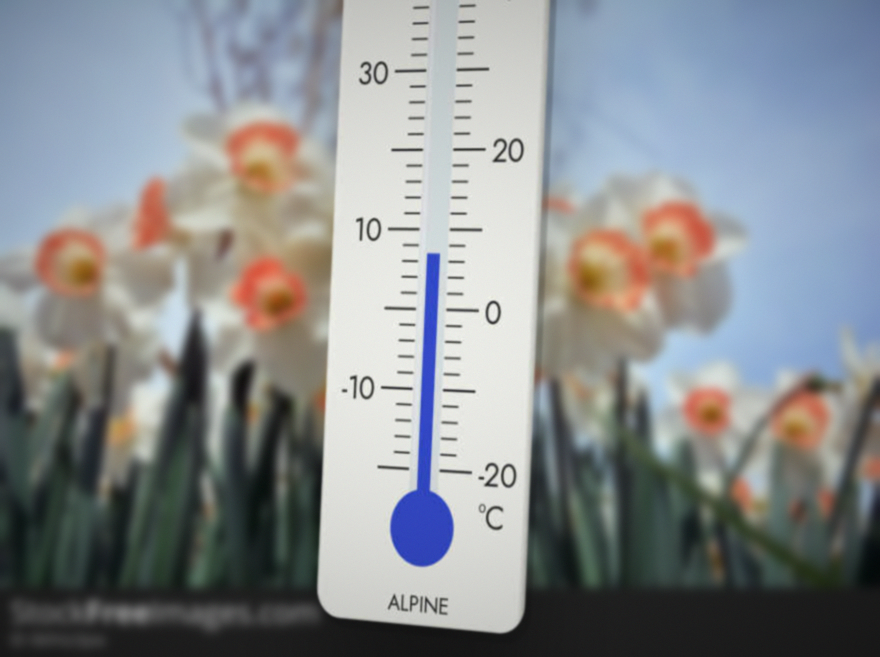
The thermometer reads 7,°C
